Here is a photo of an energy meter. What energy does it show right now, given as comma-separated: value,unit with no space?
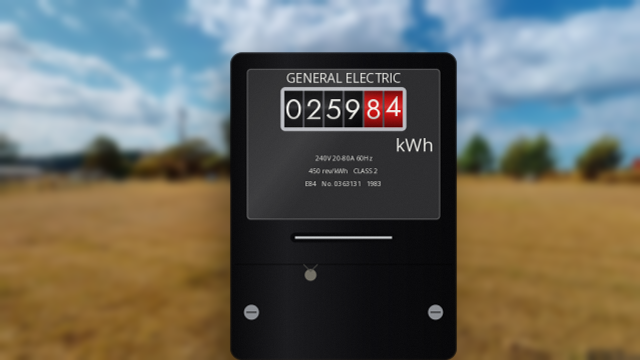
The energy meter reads 259.84,kWh
